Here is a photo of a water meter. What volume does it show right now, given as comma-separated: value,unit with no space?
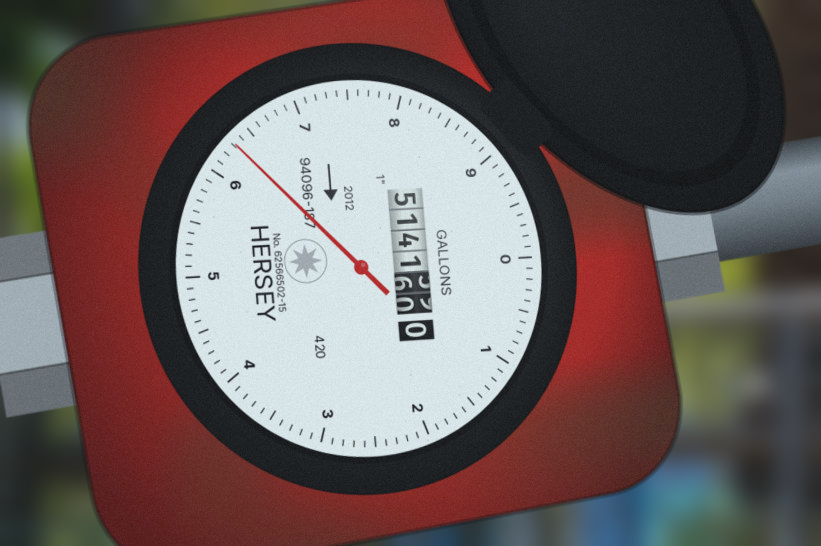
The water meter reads 5141596.3,gal
